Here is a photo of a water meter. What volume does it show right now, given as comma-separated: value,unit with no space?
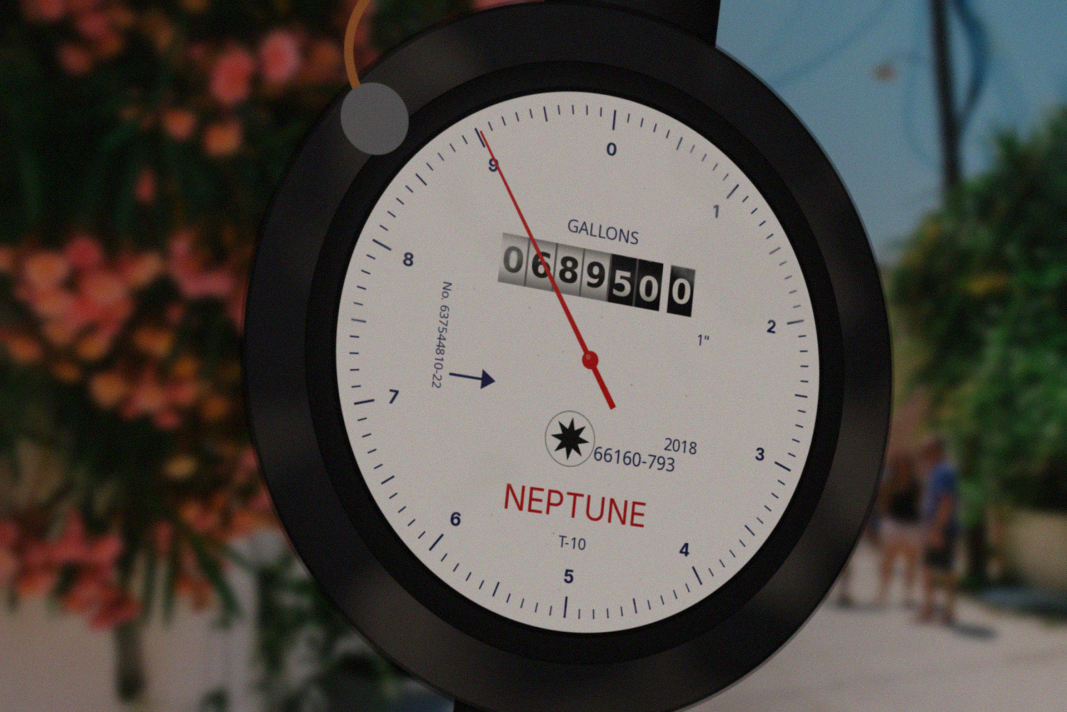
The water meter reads 689499.0,gal
